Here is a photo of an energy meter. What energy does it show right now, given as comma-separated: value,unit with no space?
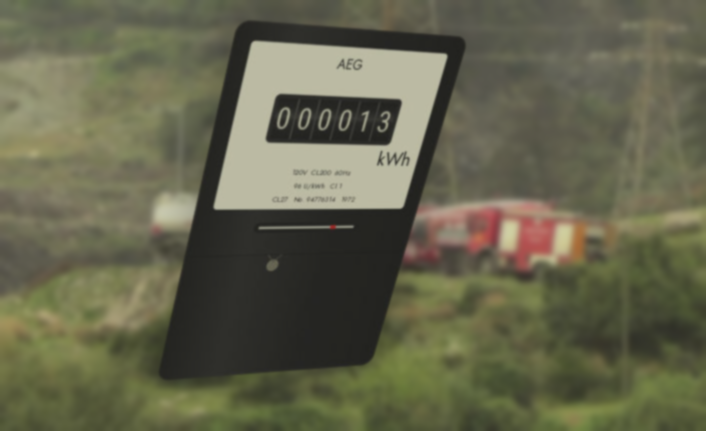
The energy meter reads 13,kWh
